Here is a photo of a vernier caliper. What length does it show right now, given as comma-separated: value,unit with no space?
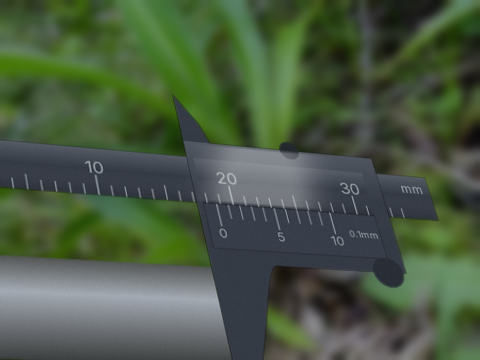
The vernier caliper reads 18.7,mm
